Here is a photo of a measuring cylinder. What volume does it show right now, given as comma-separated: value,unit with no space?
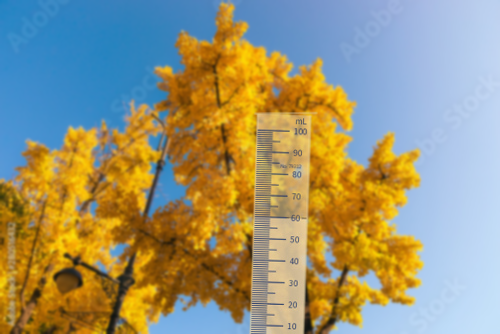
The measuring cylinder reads 60,mL
